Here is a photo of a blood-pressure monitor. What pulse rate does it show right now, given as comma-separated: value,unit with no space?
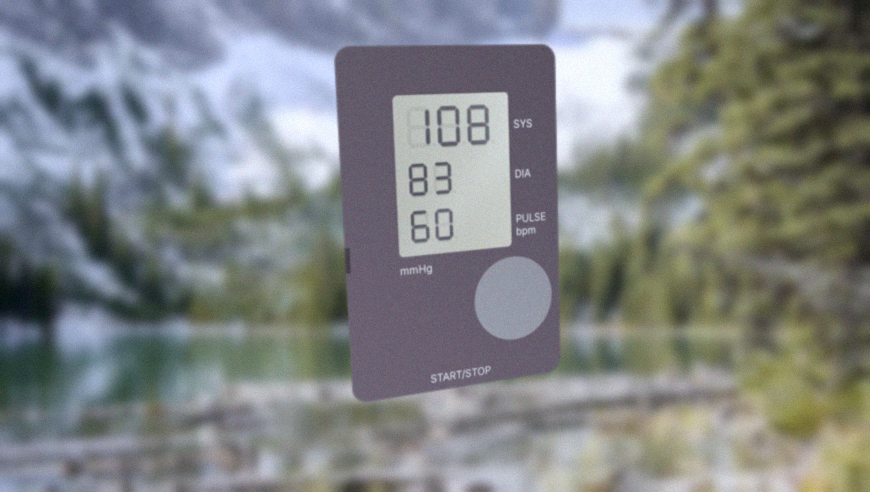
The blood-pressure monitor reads 60,bpm
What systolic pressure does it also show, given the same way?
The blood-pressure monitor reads 108,mmHg
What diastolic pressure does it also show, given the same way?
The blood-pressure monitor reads 83,mmHg
